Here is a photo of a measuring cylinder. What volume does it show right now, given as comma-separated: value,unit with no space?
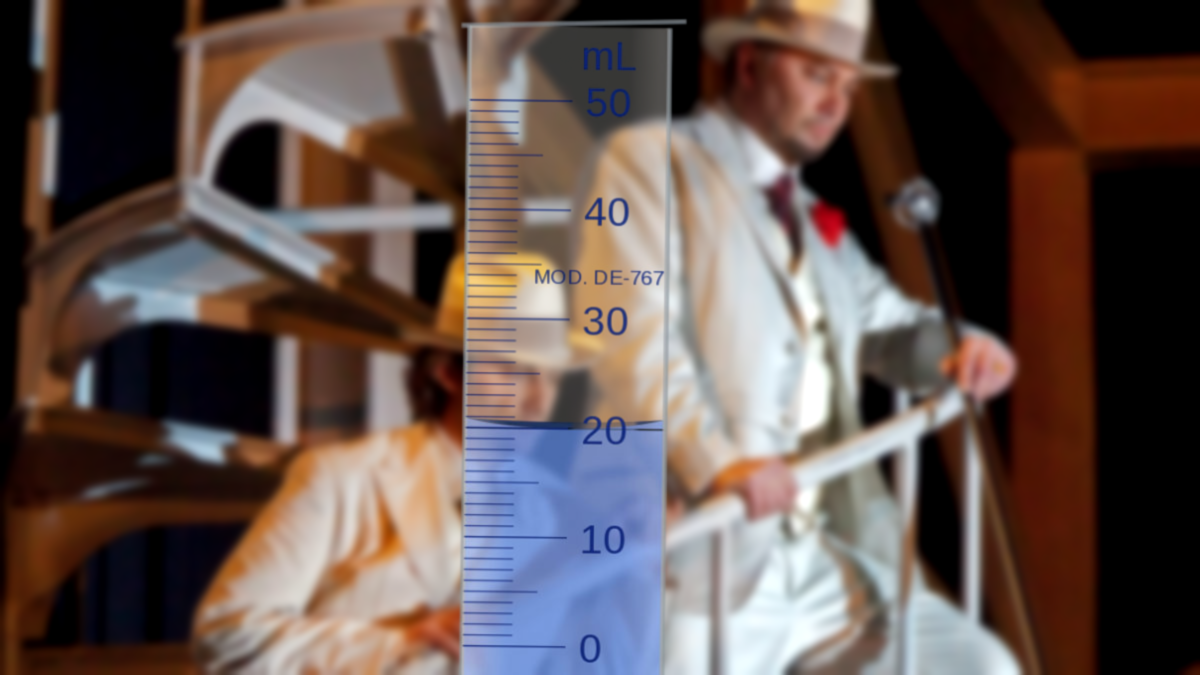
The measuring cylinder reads 20,mL
